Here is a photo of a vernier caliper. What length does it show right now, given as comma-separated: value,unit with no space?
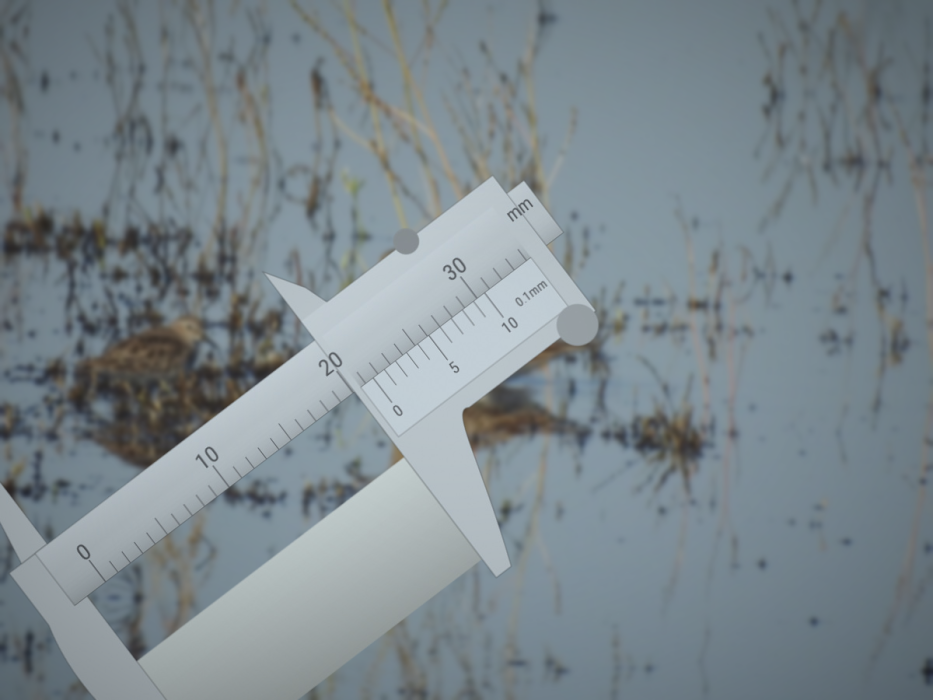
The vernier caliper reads 21.6,mm
